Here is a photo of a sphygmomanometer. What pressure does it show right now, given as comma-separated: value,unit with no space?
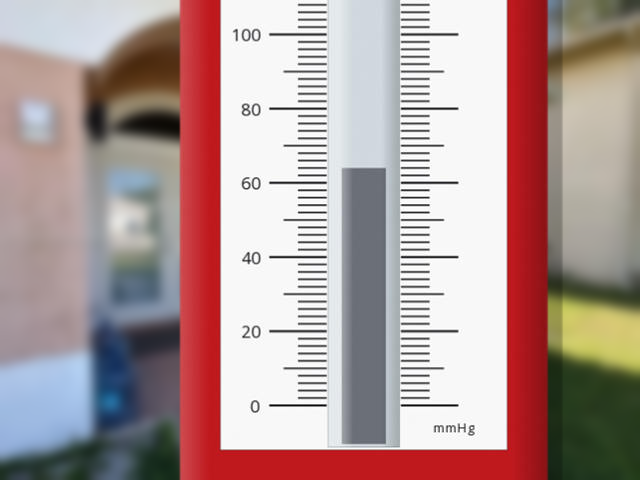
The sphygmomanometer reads 64,mmHg
